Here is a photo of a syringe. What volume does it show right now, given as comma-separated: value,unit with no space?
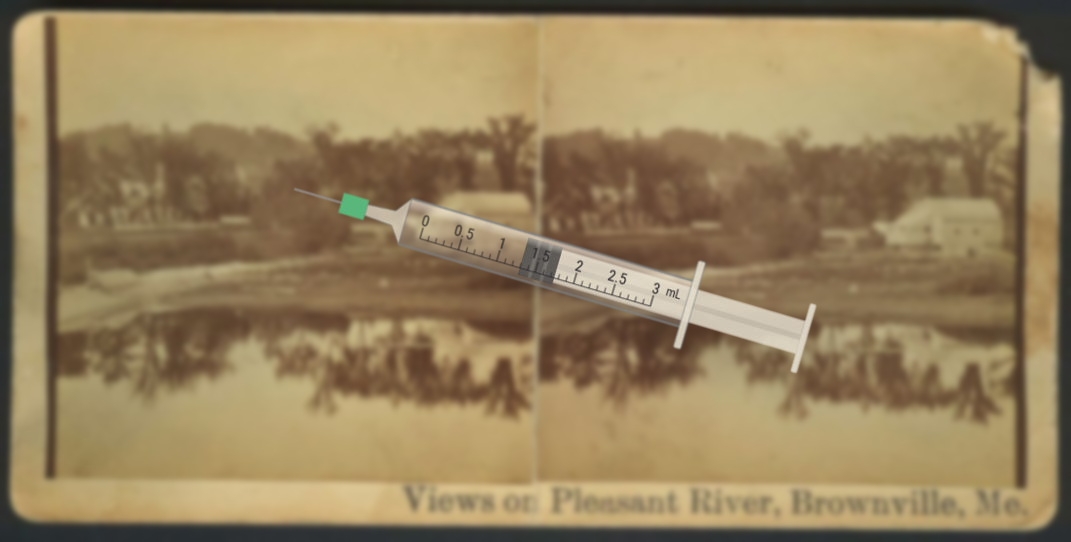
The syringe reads 1.3,mL
